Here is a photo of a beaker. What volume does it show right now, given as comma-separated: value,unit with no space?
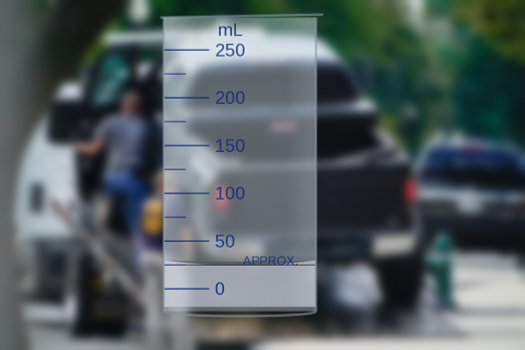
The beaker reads 25,mL
